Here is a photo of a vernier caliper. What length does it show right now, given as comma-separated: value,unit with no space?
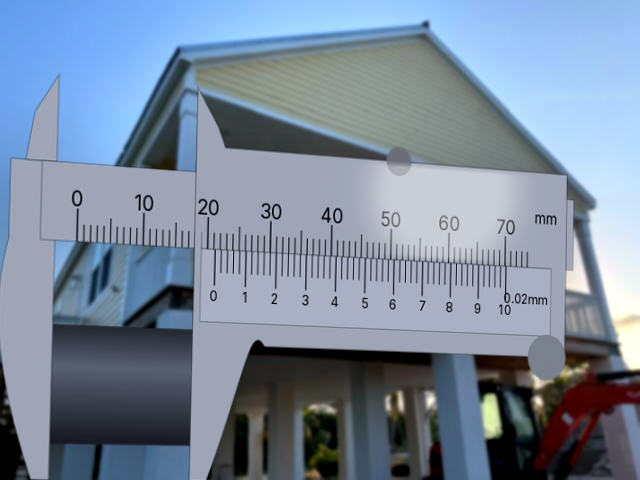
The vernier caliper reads 21.2,mm
